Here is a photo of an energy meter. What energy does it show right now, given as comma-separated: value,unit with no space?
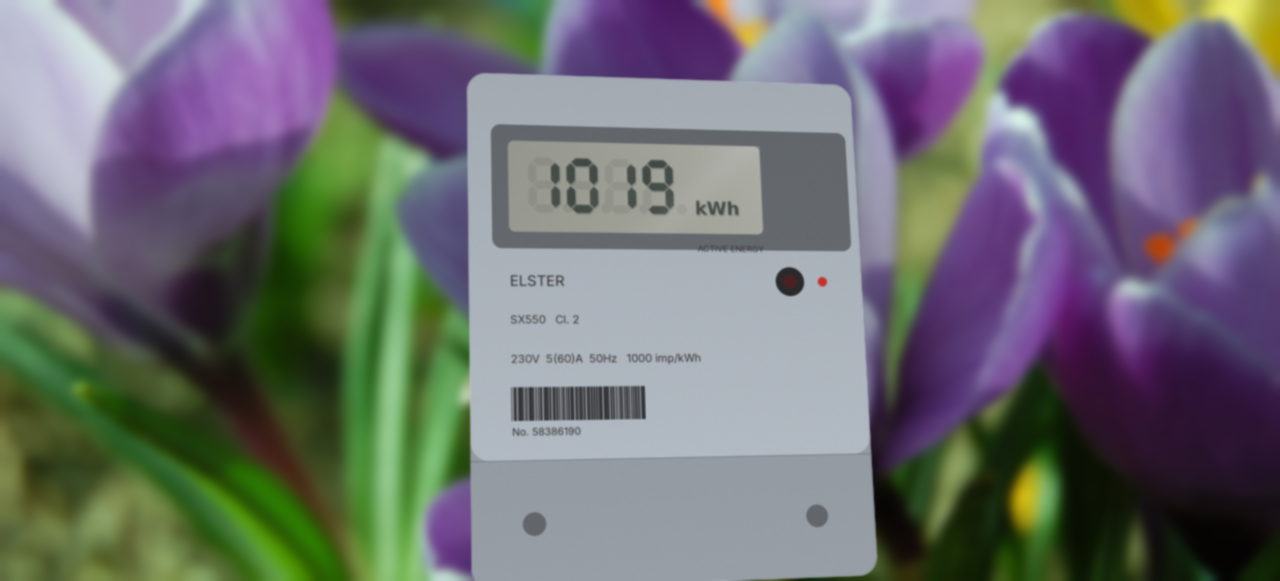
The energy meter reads 1019,kWh
